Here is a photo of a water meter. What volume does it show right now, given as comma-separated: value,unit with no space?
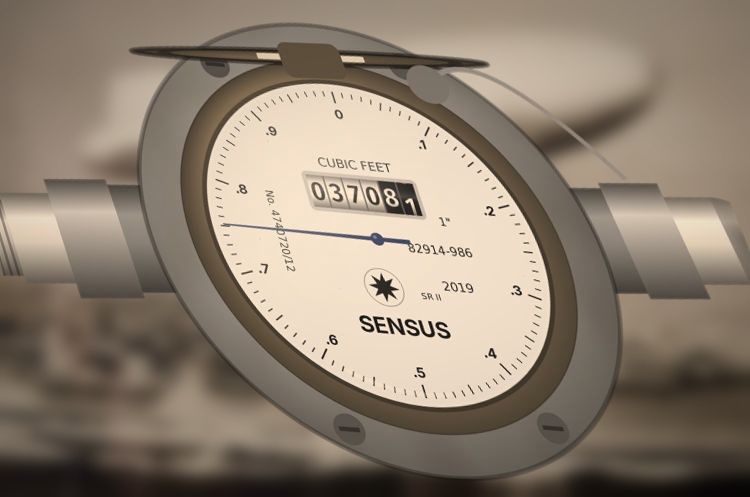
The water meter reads 37080.75,ft³
